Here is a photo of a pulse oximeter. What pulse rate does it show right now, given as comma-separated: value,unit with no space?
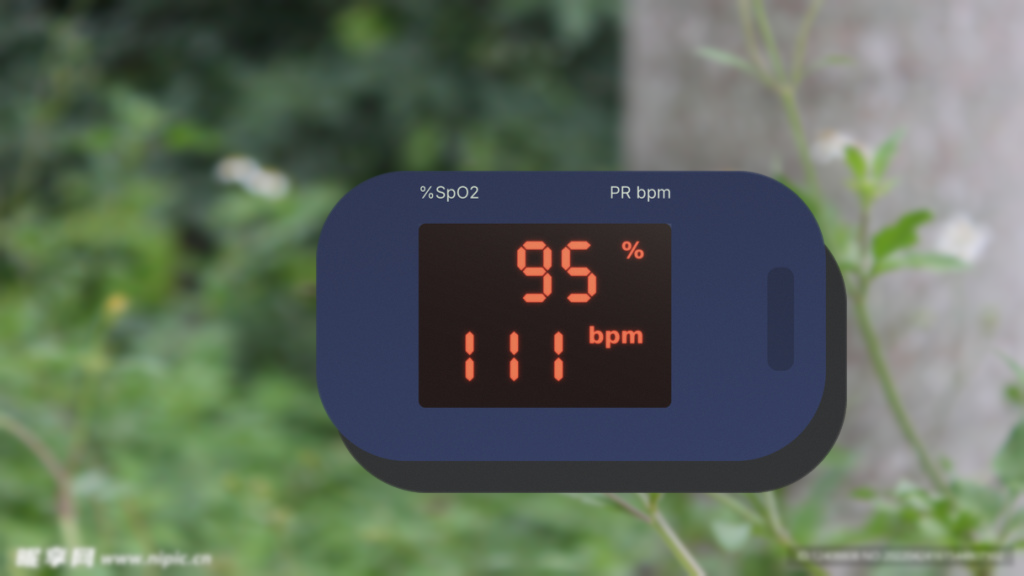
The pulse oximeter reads 111,bpm
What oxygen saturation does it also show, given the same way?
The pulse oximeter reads 95,%
